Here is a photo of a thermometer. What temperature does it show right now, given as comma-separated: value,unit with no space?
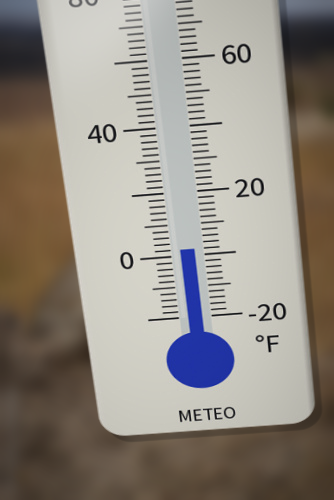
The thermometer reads 2,°F
